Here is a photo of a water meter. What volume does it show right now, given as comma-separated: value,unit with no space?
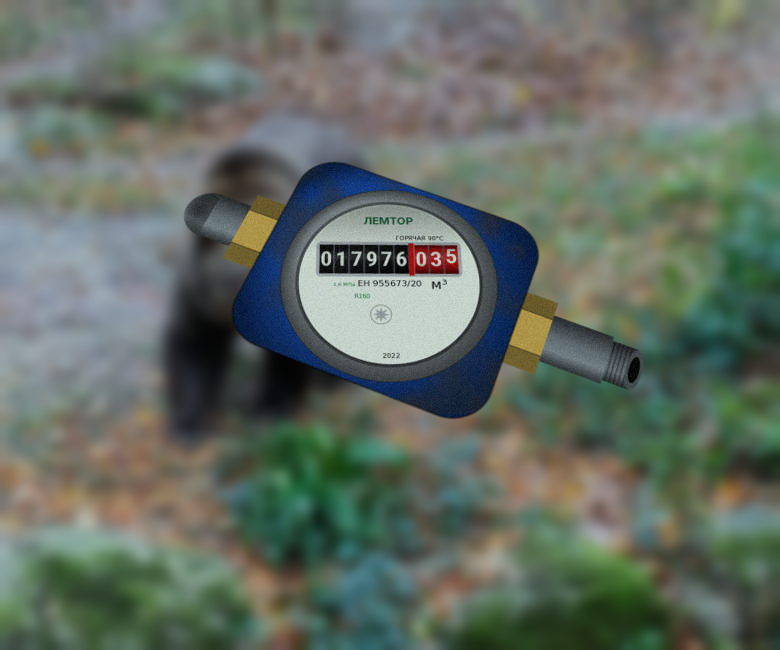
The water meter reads 17976.035,m³
